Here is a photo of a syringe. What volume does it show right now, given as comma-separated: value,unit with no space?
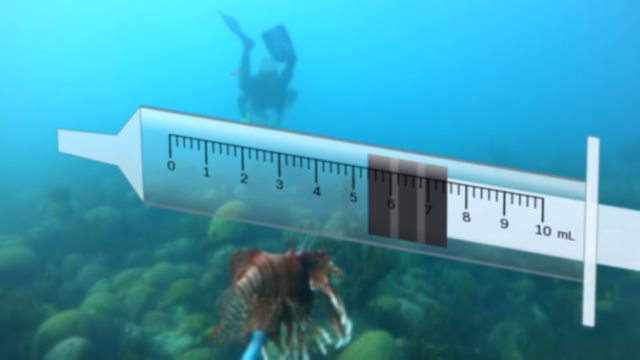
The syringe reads 5.4,mL
